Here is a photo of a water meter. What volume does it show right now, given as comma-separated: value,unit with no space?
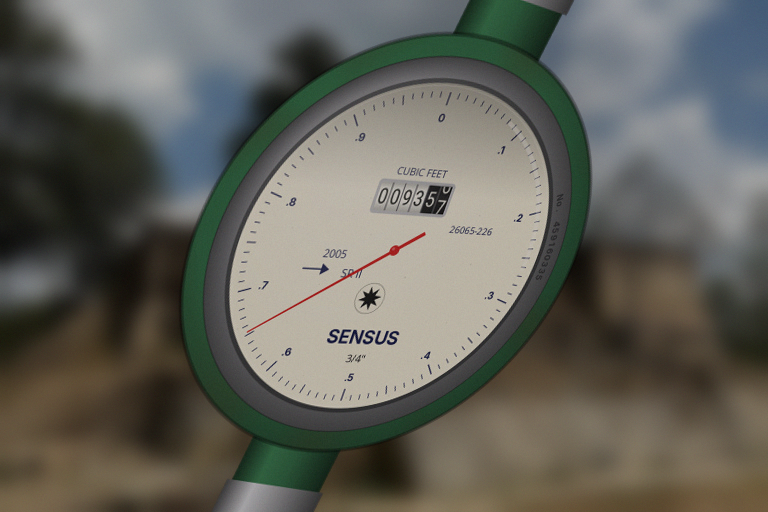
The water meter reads 9356.65,ft³
